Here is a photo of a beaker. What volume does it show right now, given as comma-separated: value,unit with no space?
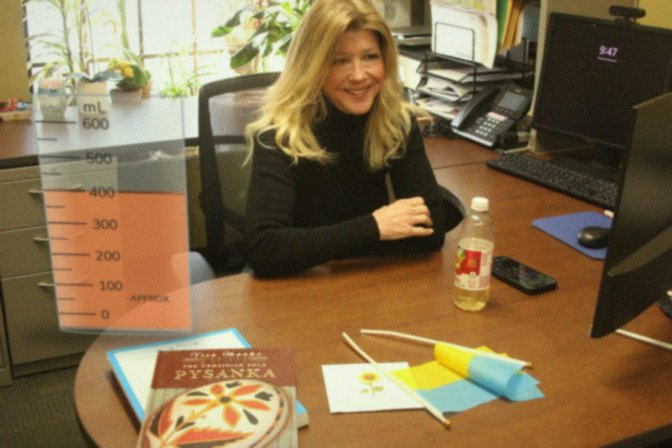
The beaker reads 400,mL
